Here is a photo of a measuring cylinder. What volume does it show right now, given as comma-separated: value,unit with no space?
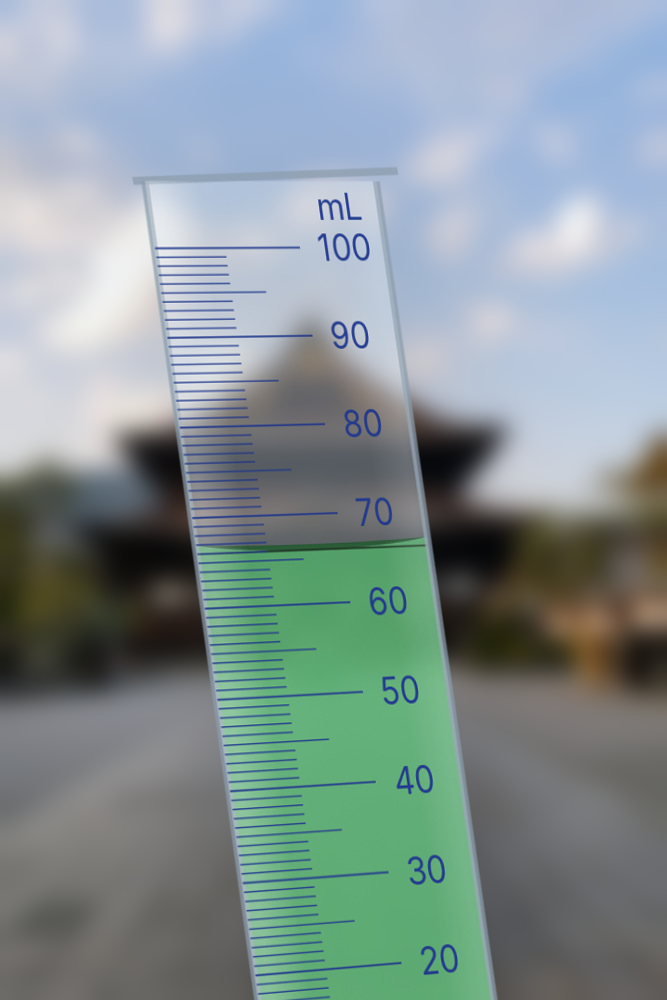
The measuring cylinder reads 66,mL
